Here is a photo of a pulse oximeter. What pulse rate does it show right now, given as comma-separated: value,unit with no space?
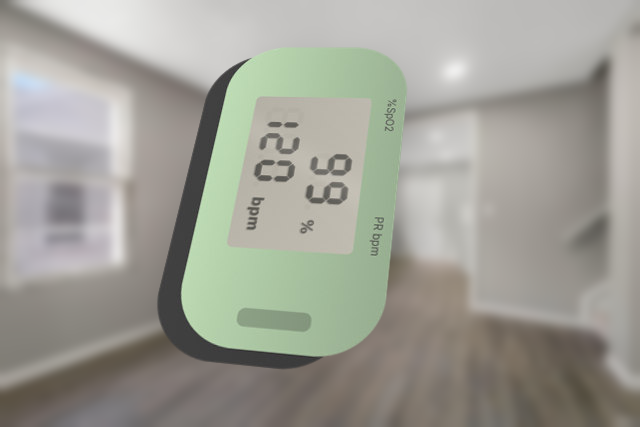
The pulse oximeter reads 120,bpm
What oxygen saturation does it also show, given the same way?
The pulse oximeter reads 99,%
